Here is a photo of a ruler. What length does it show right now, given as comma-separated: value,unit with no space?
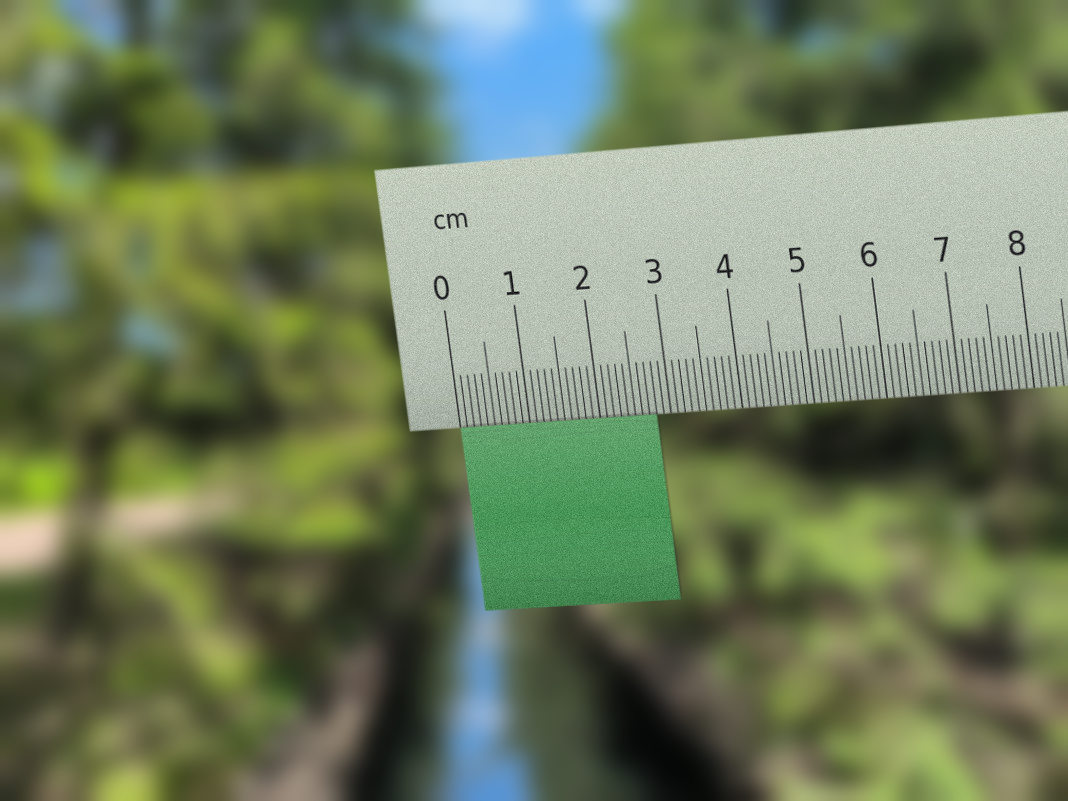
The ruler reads 2.8,cm
